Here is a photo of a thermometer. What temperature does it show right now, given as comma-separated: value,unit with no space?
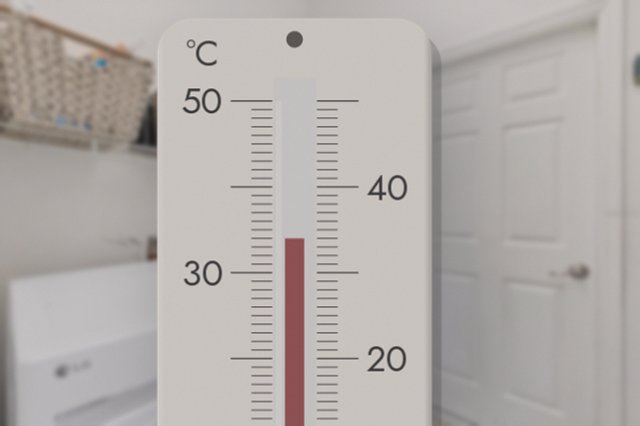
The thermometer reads 34,°C
